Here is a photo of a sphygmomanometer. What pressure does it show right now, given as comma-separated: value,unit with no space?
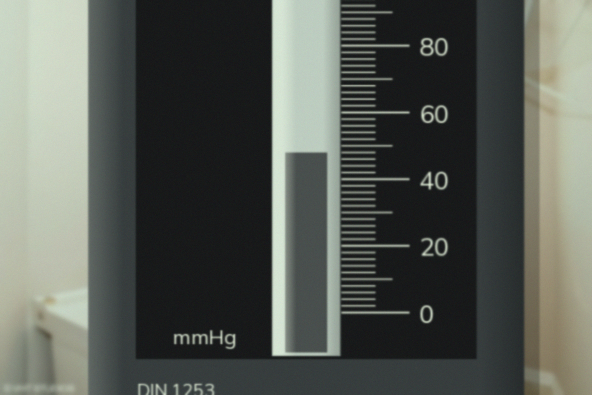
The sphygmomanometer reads 48,mmHg
